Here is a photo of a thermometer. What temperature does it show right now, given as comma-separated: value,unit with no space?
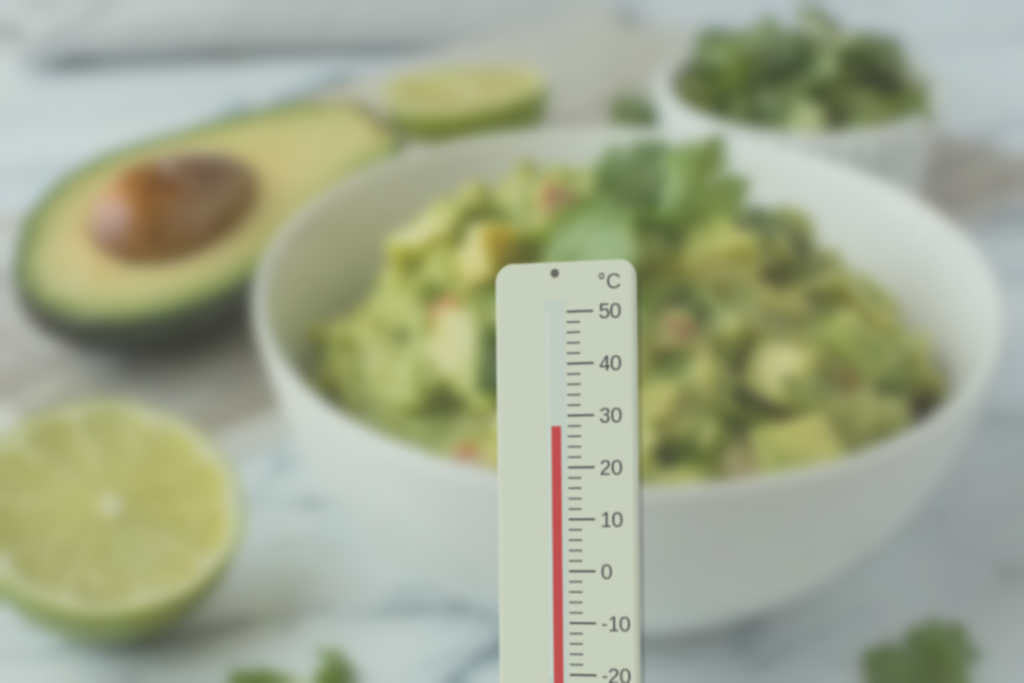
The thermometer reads 28,°C
